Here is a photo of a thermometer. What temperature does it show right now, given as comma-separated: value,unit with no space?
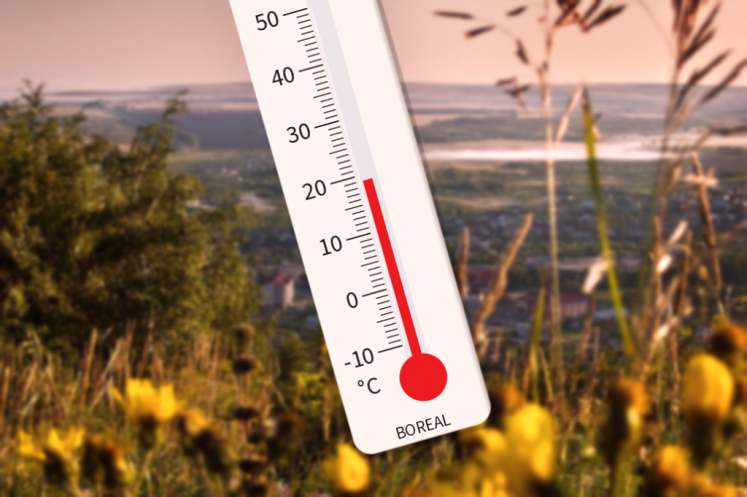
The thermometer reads 19,°C
